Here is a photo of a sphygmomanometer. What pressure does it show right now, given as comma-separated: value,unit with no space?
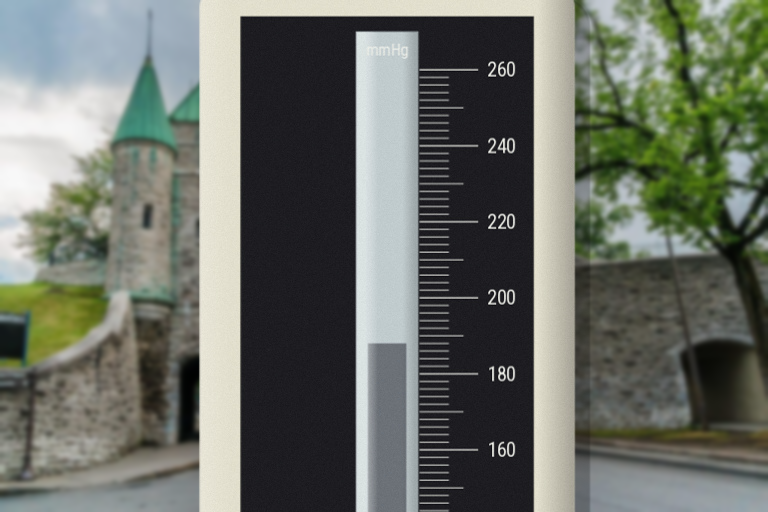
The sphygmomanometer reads 188,mmHg
